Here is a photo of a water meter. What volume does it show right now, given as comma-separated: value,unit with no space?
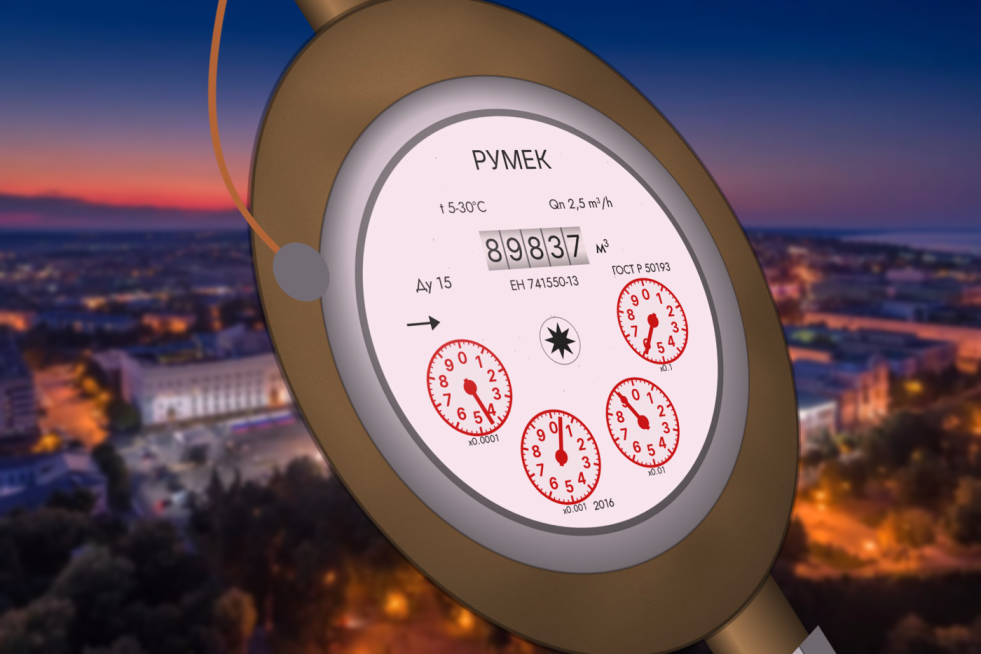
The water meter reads 89837.5904,m³
